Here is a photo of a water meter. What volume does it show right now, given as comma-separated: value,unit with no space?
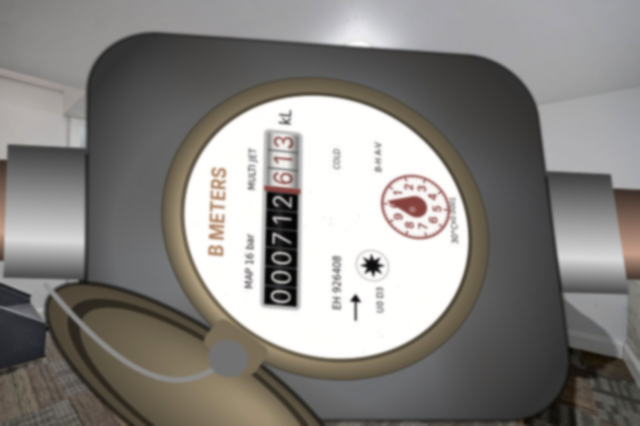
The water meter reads 712.6130,kL
